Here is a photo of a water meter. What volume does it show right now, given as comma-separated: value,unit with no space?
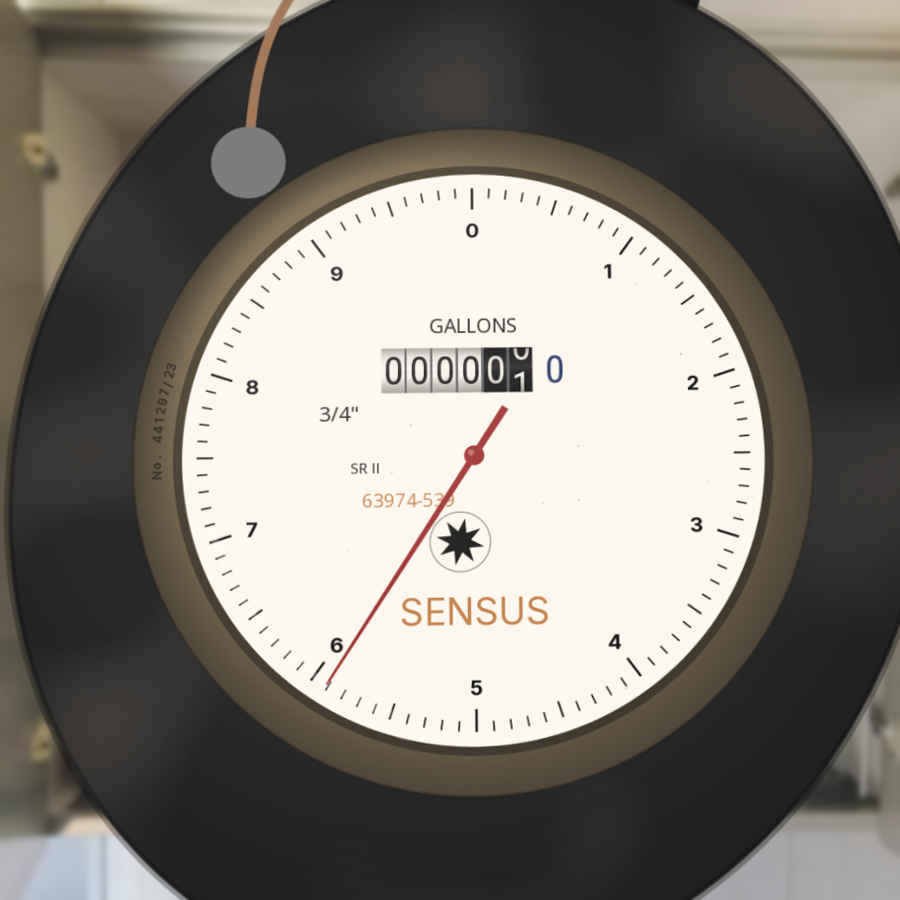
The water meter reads 5.9,gal
